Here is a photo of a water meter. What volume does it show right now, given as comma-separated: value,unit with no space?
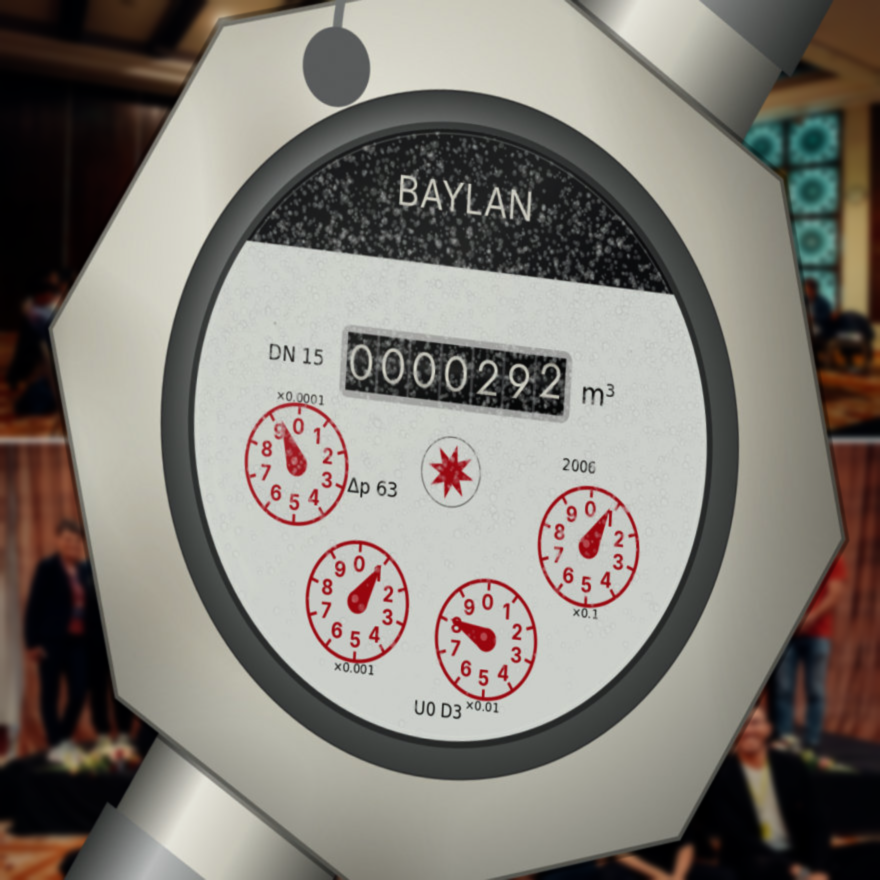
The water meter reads 292.0809,m³
